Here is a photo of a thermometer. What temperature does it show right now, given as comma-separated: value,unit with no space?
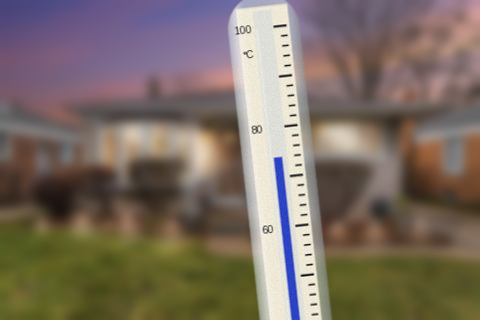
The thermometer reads 74,°C
